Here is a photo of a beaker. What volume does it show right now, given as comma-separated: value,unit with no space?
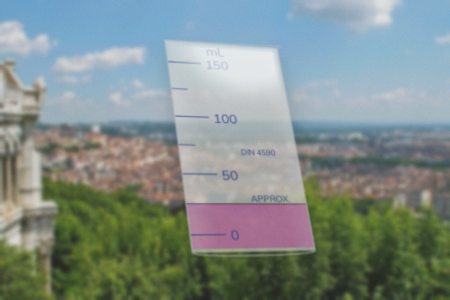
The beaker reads 25,mL
